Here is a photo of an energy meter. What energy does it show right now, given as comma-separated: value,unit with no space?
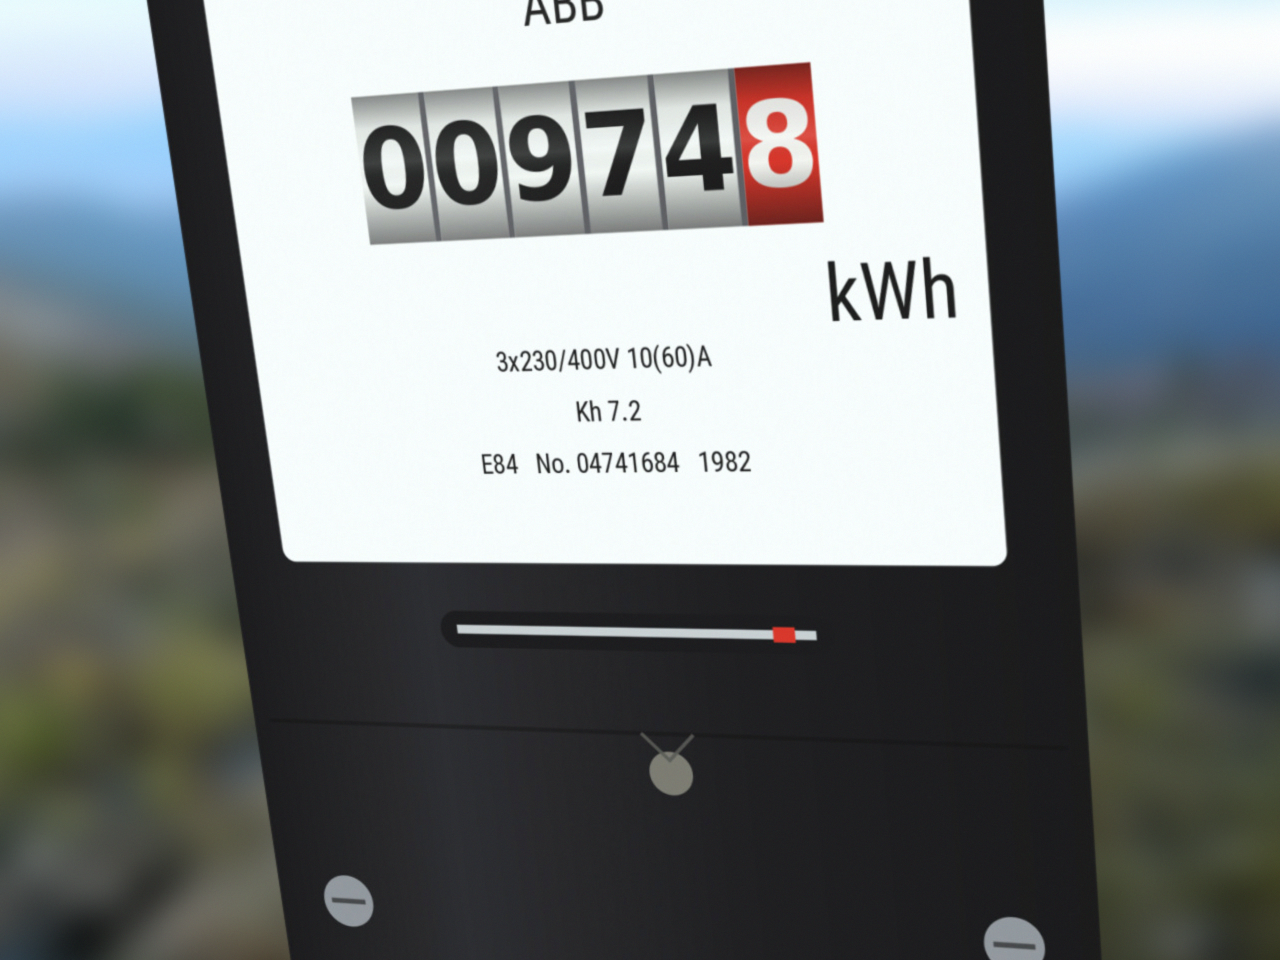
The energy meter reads 974.8,kWh
